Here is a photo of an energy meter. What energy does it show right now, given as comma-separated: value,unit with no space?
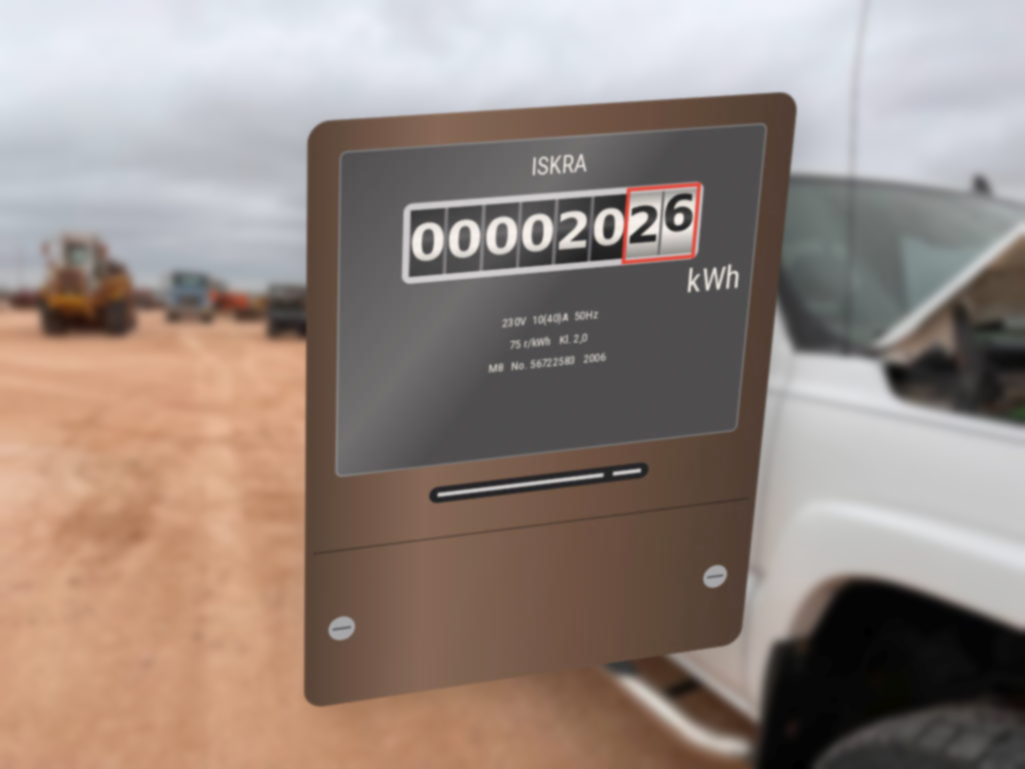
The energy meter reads 20.26,kWh
